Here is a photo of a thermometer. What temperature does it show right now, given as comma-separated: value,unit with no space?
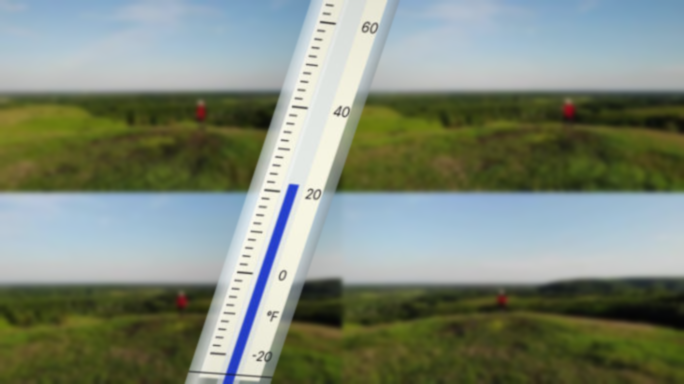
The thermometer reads 22,°F
